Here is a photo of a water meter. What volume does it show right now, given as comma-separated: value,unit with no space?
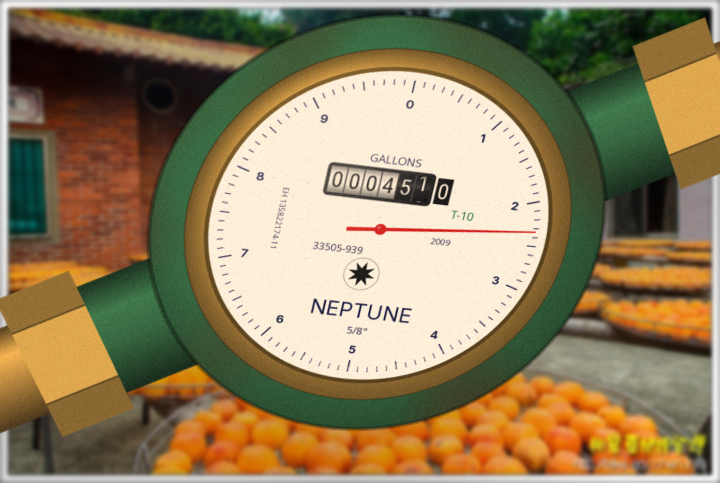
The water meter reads 4512.3,gal
